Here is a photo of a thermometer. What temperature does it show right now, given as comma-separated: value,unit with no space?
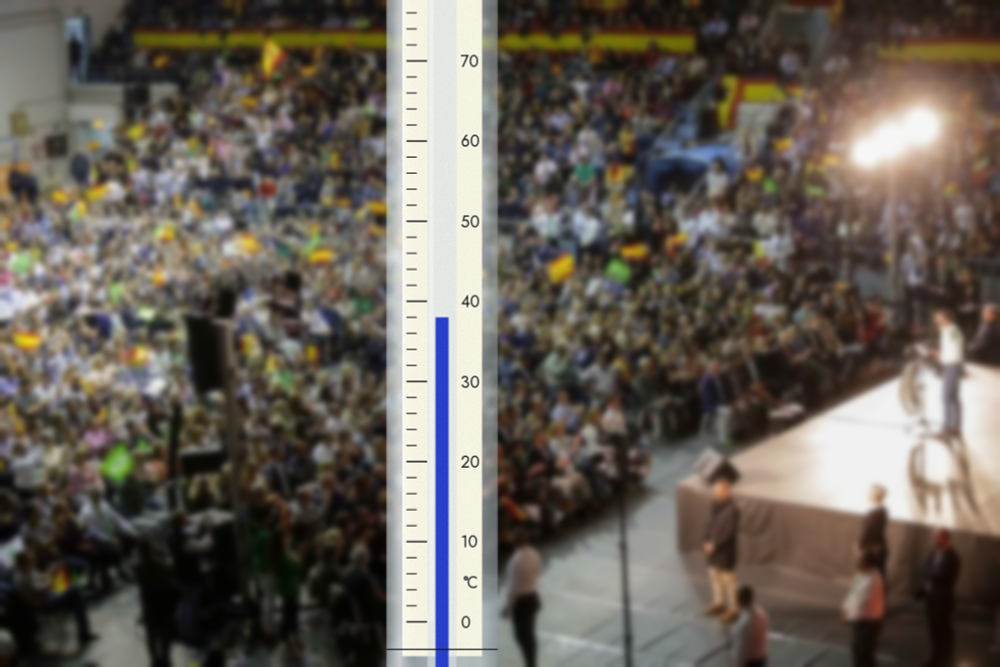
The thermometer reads 38,°C
